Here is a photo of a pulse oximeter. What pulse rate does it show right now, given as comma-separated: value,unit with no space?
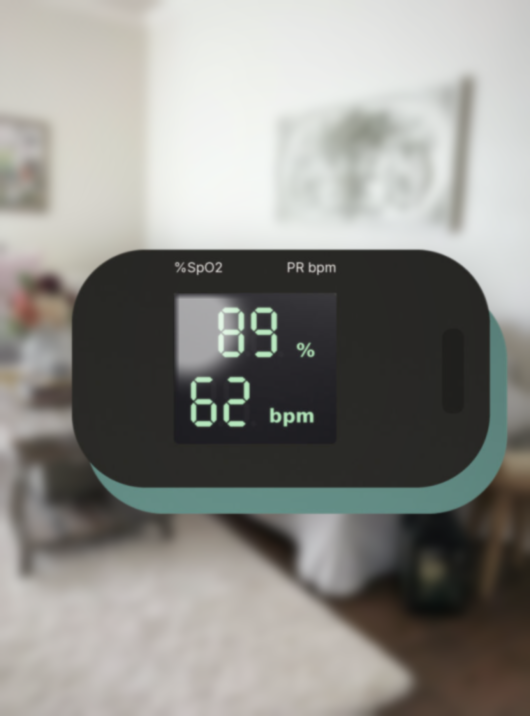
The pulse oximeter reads 62,bpm
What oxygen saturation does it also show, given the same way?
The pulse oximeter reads 89,%
